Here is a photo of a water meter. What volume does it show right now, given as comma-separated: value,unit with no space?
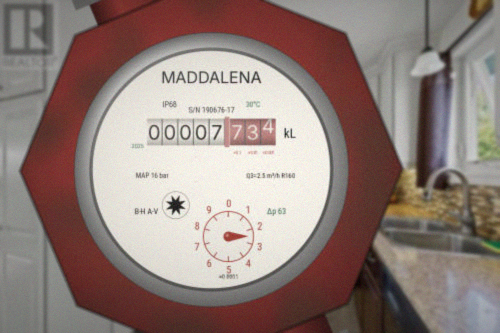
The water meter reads 7.7342,kL
